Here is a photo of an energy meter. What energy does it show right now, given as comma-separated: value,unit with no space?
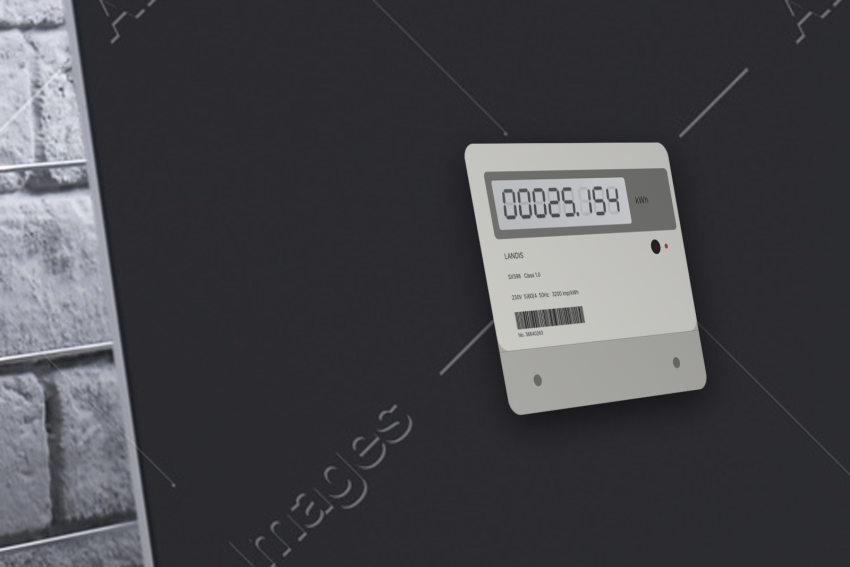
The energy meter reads 25.154,kWh
